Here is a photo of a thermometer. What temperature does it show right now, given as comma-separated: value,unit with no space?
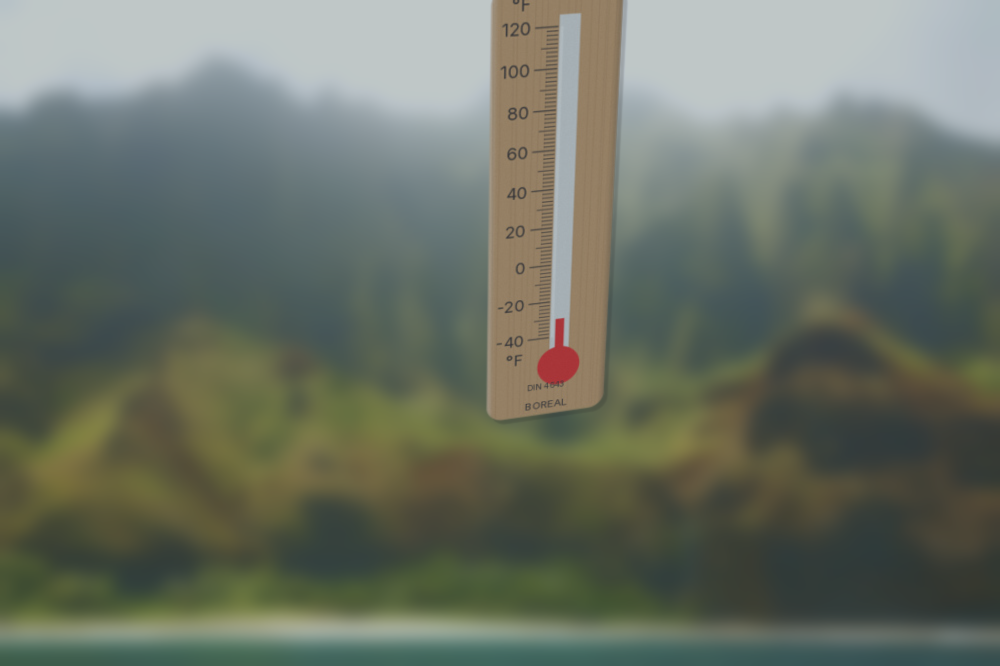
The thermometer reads -30,°F
